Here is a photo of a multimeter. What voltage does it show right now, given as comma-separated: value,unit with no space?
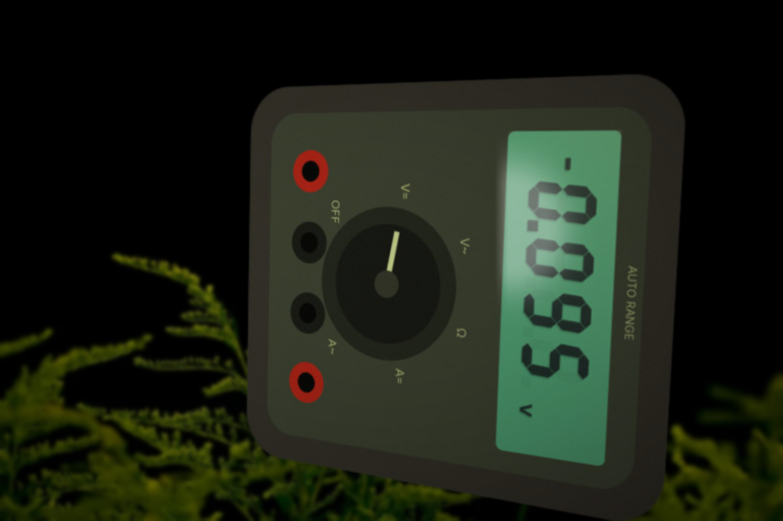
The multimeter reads -0.095,V
